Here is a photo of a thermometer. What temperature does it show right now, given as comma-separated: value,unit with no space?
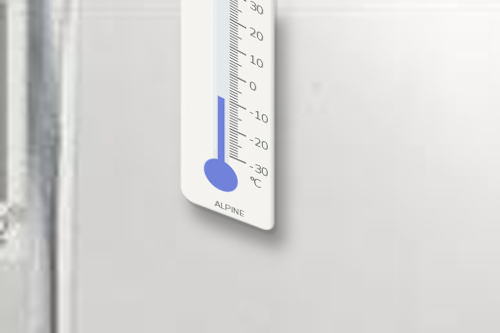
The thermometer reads -10,°C
